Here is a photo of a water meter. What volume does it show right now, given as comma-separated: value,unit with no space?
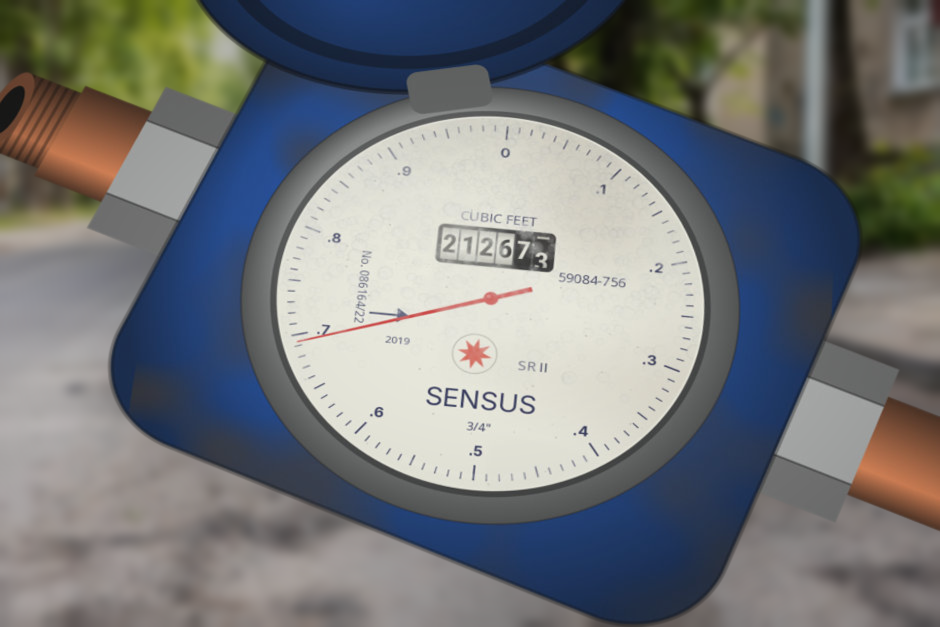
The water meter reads 212672.69,ft³
